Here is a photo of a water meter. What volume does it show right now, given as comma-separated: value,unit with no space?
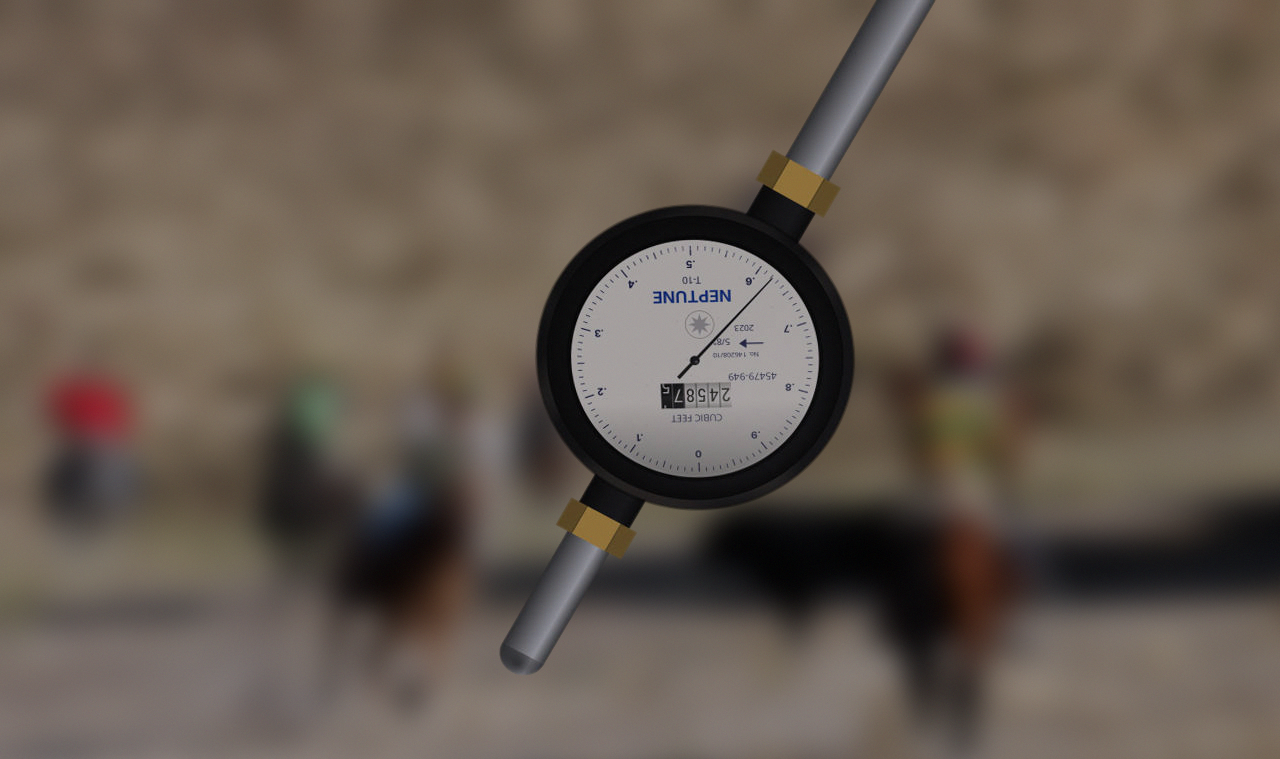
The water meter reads 245874.62,ft³
